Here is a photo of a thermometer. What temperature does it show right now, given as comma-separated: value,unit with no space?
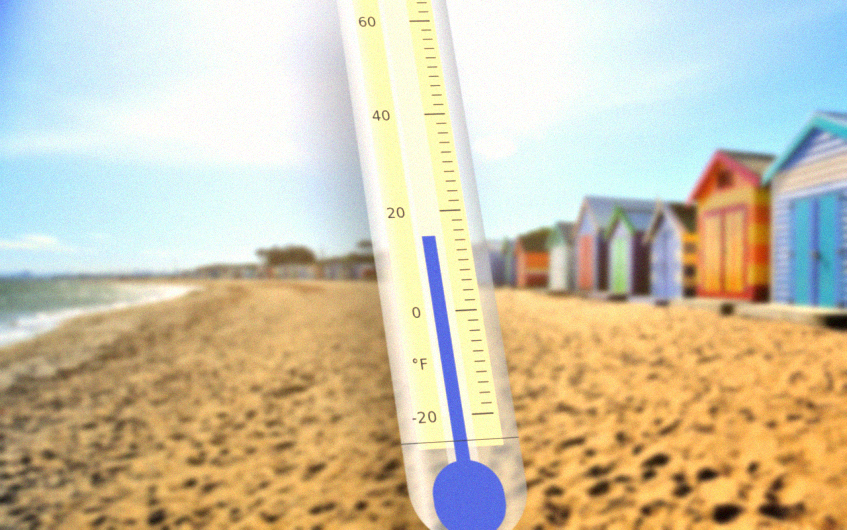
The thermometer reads 15,°F
